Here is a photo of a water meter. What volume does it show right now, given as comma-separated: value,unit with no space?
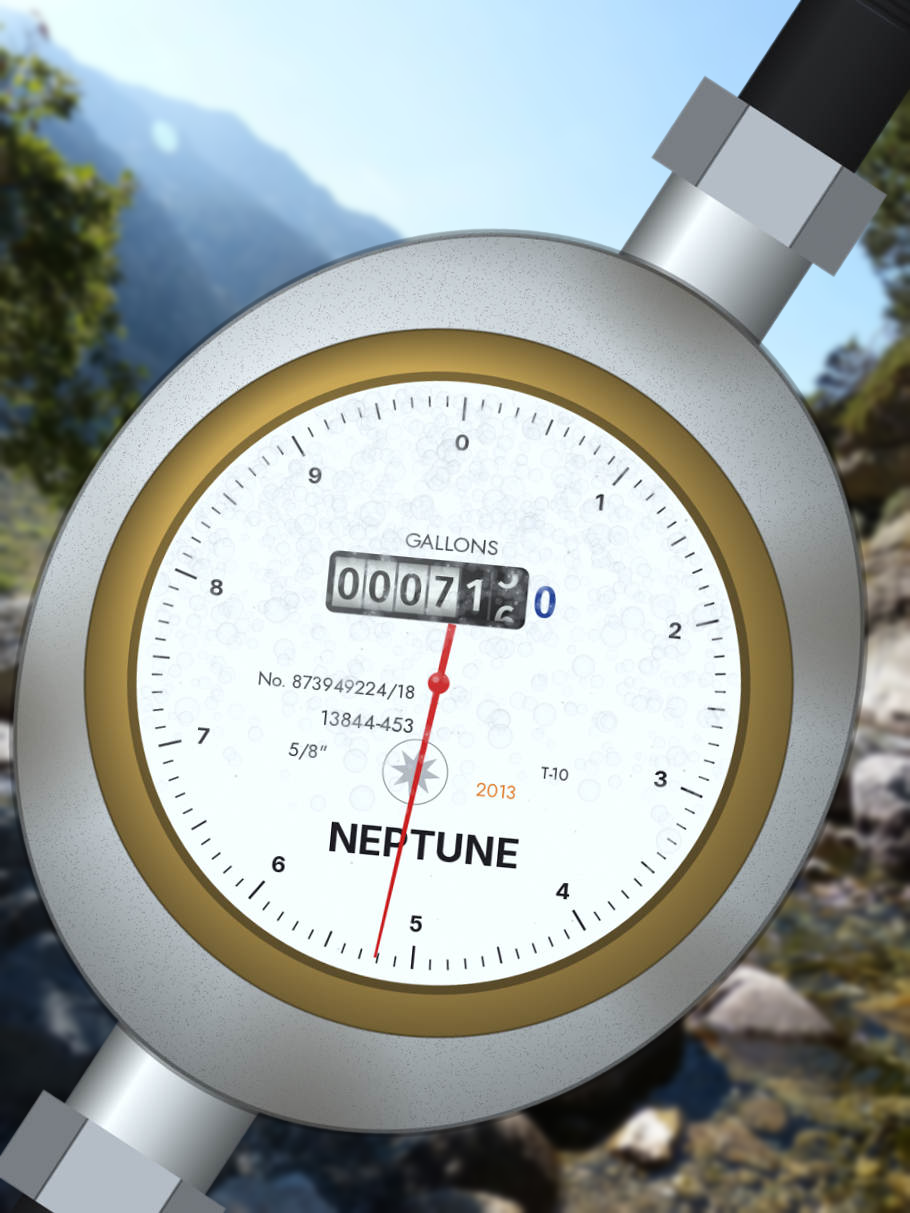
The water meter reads 7155.2,gal
